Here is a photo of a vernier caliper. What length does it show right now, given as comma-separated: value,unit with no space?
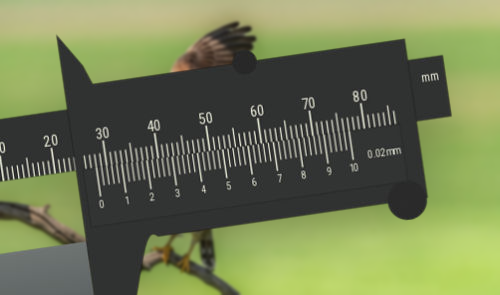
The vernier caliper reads 28.0,mm
